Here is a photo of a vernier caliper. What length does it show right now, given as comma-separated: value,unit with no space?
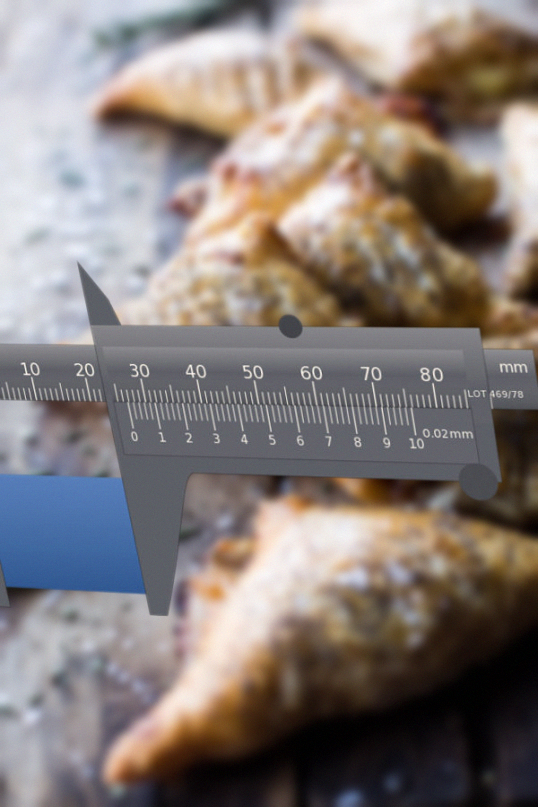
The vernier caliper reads 26.8,mm
